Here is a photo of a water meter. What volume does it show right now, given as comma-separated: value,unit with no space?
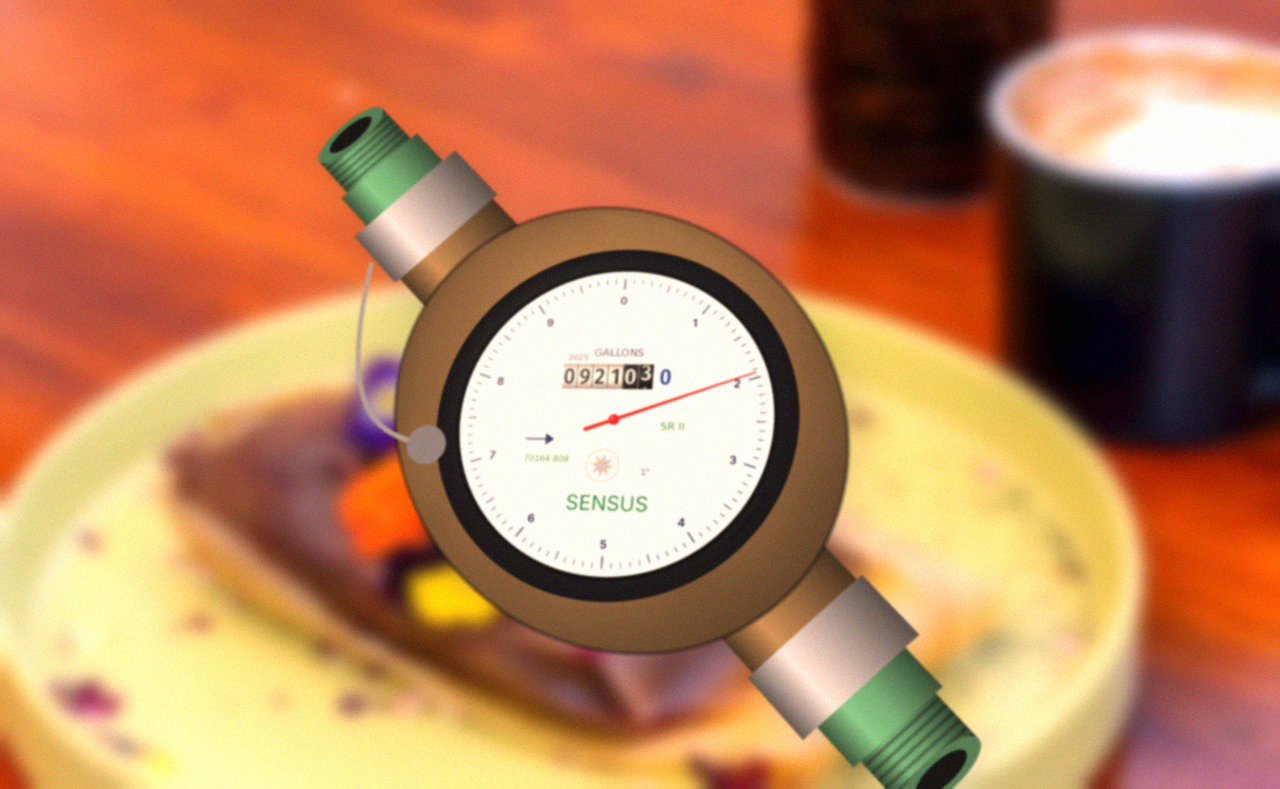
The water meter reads 921031.9,gal
